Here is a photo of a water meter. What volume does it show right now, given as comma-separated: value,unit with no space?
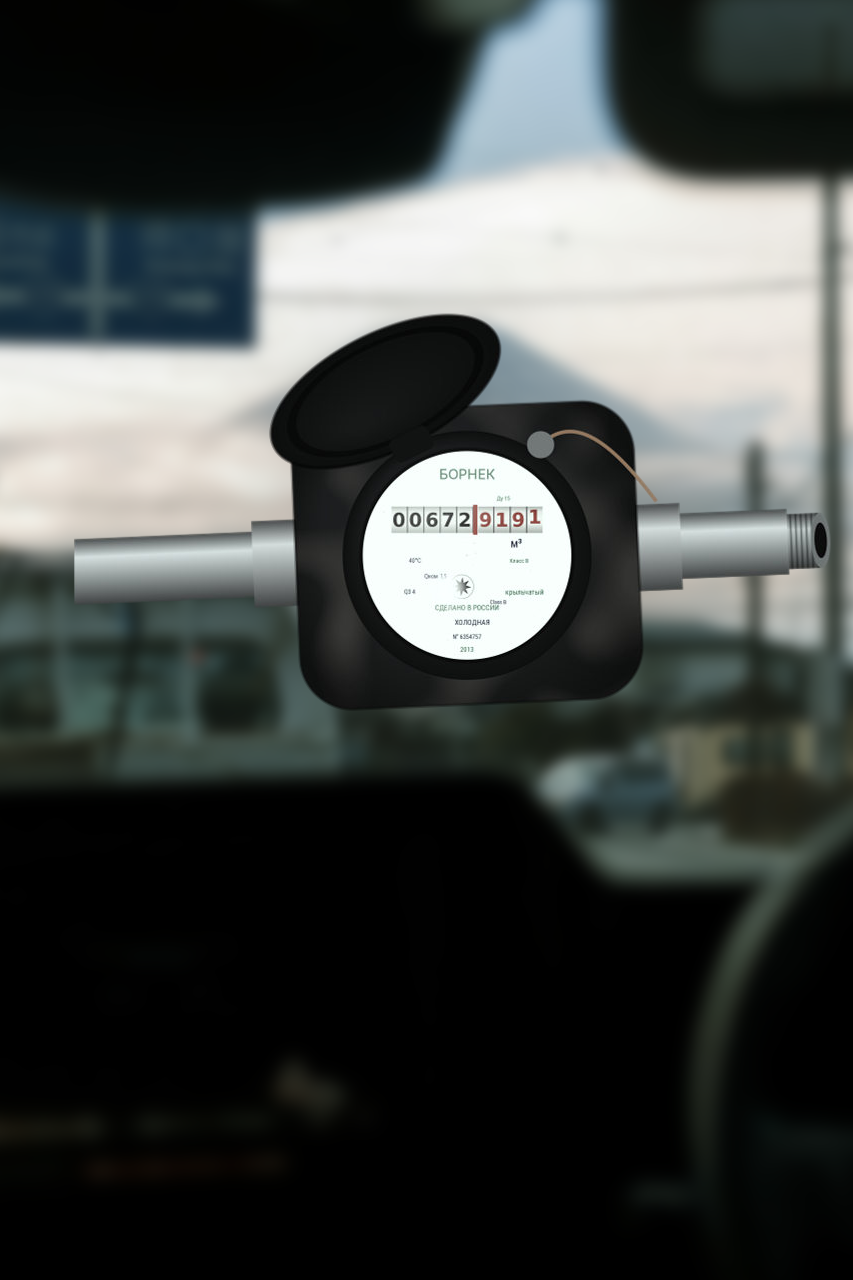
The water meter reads 672.9191,m³
